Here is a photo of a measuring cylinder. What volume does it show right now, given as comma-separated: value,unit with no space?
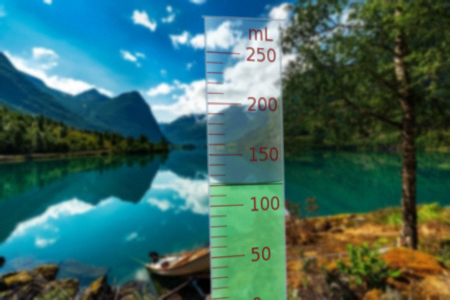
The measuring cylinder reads 120,mL
